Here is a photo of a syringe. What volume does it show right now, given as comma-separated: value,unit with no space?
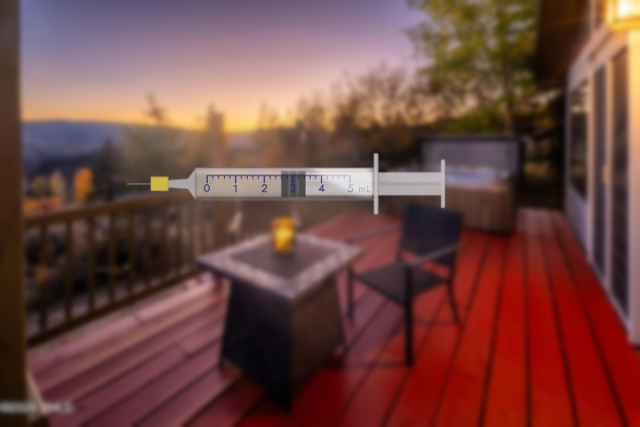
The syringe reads 2.6,mL
